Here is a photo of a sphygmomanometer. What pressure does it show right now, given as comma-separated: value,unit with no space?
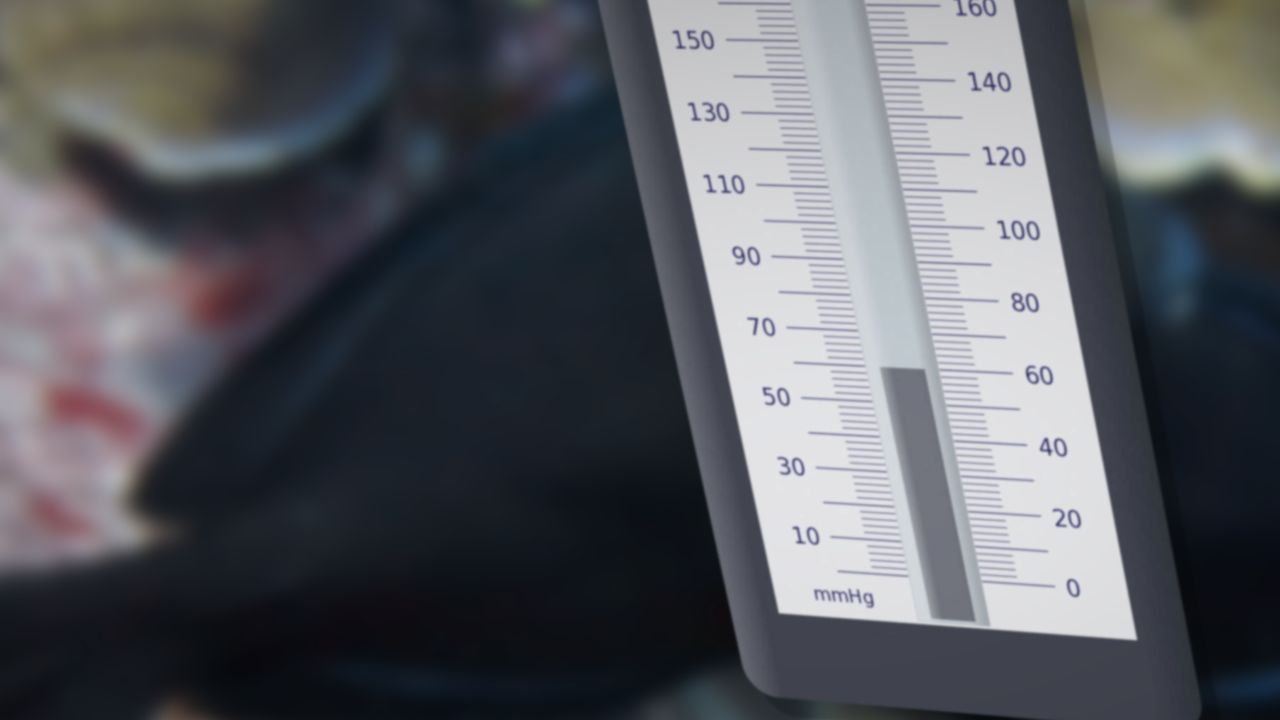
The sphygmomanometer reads 60,mmHg
